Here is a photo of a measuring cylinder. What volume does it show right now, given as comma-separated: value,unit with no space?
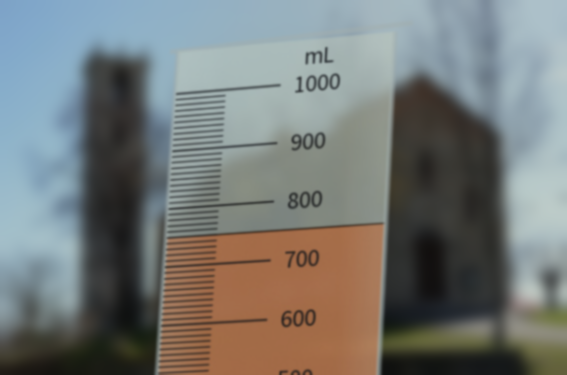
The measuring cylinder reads 750,mL
